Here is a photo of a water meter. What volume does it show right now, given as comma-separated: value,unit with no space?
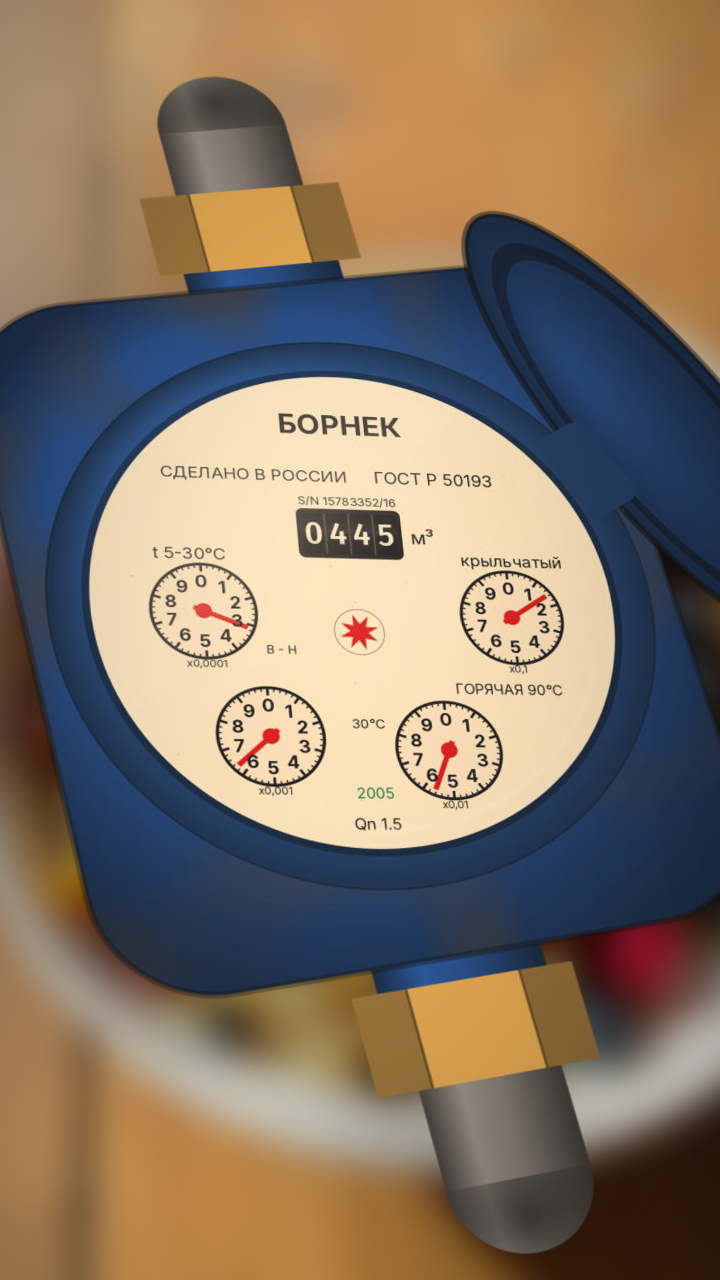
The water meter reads 445.1563,m³
